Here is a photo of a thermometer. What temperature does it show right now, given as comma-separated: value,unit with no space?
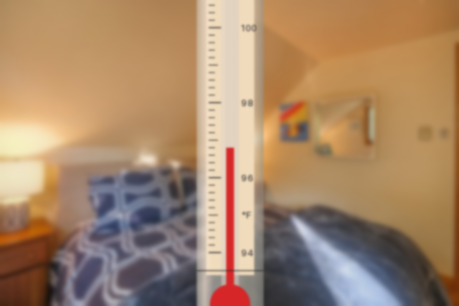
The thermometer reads 96.8,°F
